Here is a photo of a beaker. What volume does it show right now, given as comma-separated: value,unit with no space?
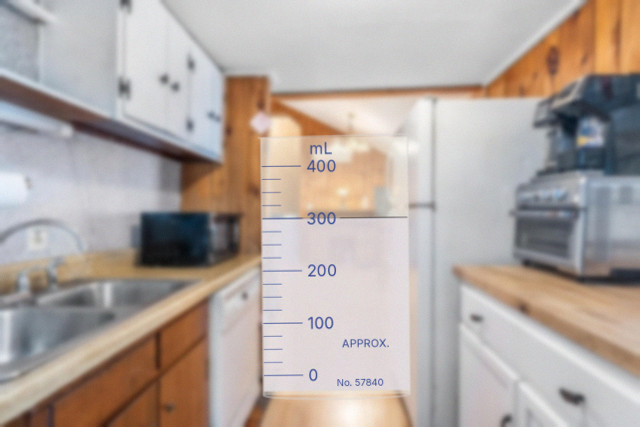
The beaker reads 300,mL
